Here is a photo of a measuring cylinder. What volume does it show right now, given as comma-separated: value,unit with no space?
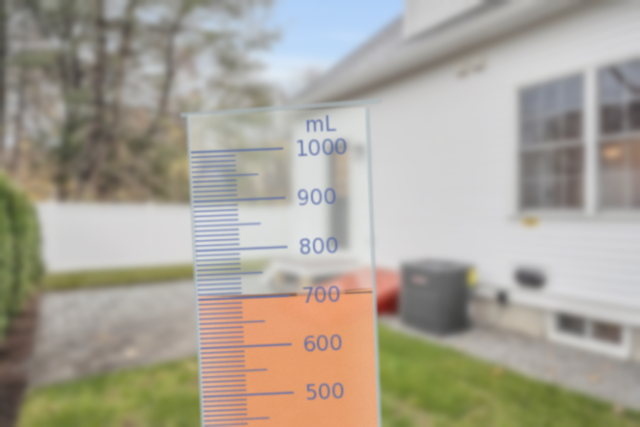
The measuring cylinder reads 700,mL
